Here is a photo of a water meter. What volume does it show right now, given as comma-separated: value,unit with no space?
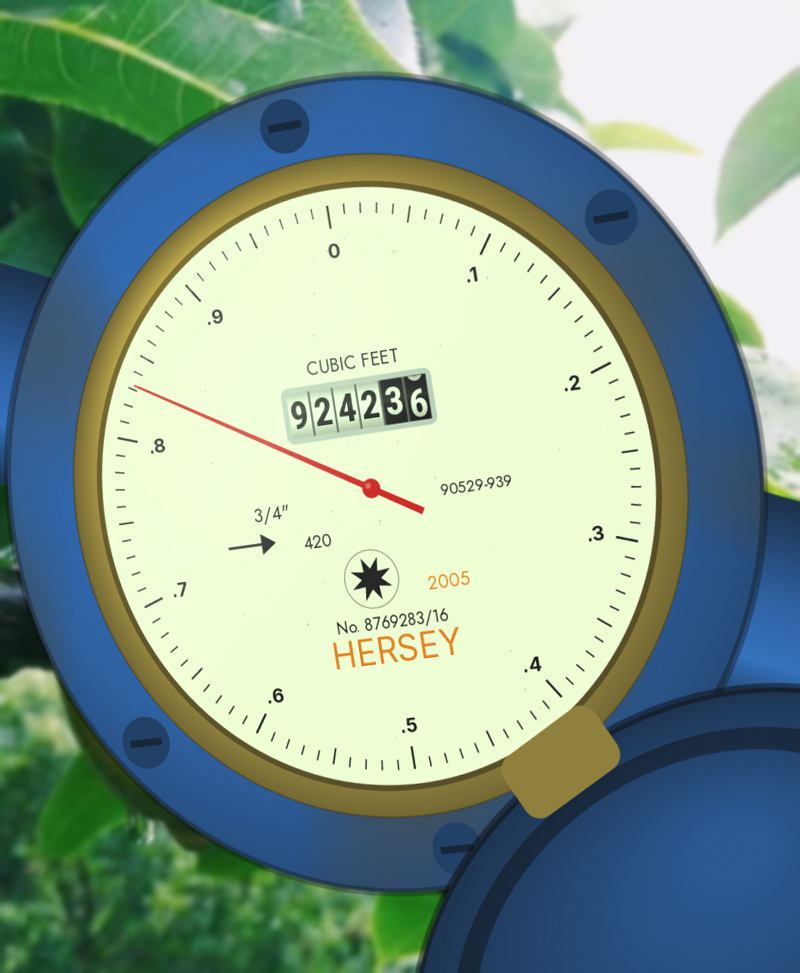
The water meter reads 924235.83,ft³
